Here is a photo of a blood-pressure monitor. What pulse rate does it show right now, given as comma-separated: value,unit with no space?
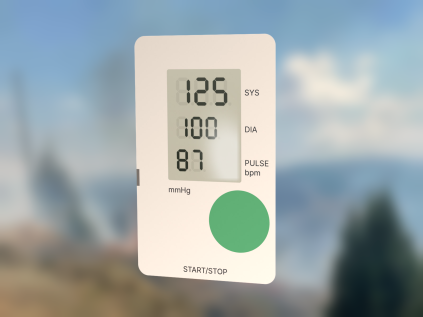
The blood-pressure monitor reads 87,bpm
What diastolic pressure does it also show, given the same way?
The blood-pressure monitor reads 100,mmHg
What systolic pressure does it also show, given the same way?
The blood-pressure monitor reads 125,mmHg
